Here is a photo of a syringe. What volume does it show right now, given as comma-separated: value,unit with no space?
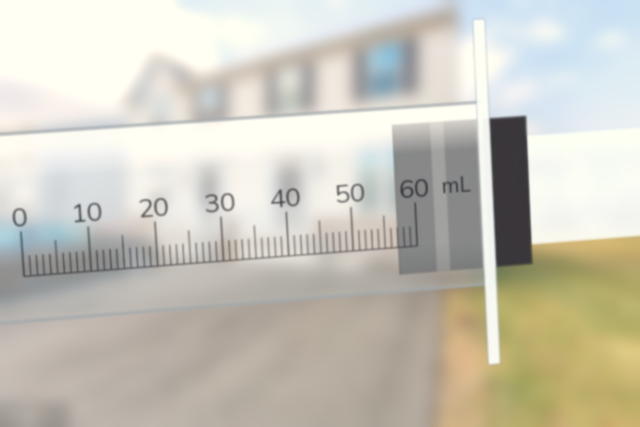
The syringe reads 57,mL
